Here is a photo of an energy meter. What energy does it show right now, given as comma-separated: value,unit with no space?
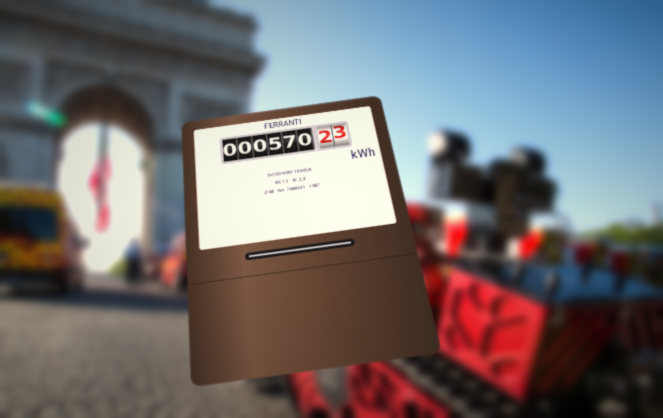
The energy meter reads 570.23,kWh
